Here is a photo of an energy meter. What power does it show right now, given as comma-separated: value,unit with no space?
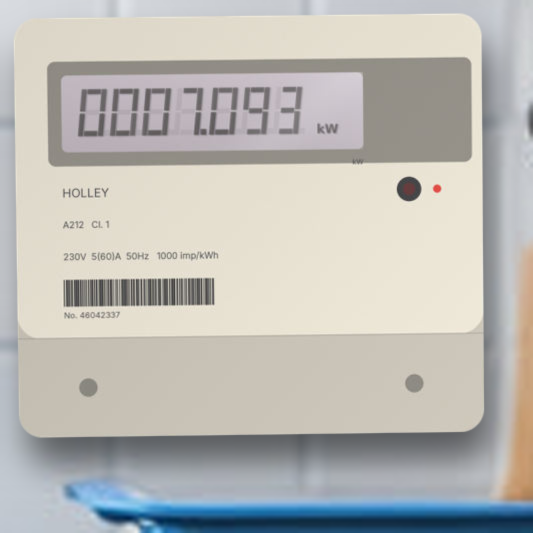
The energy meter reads 7.093,kW
